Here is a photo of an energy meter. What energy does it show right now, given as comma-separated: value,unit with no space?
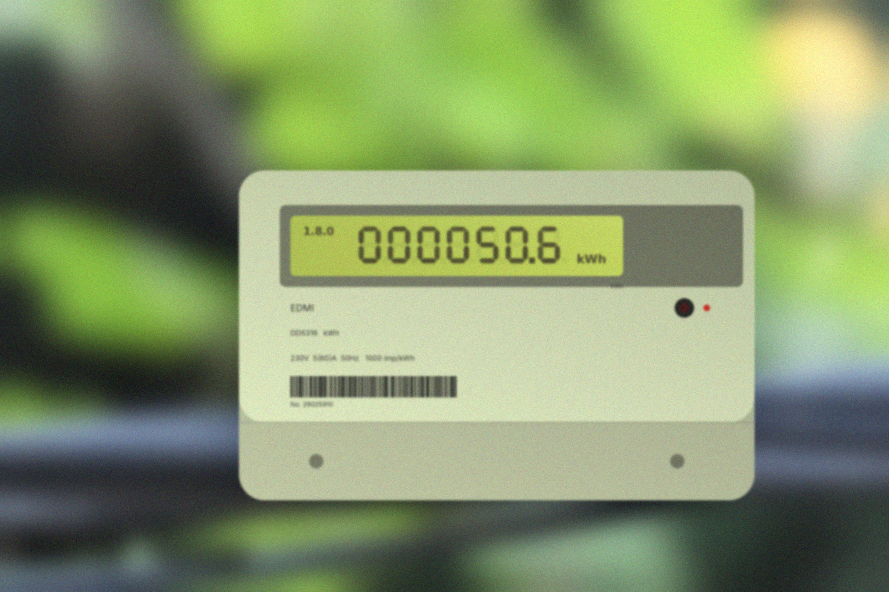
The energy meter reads 50.6,kWh
